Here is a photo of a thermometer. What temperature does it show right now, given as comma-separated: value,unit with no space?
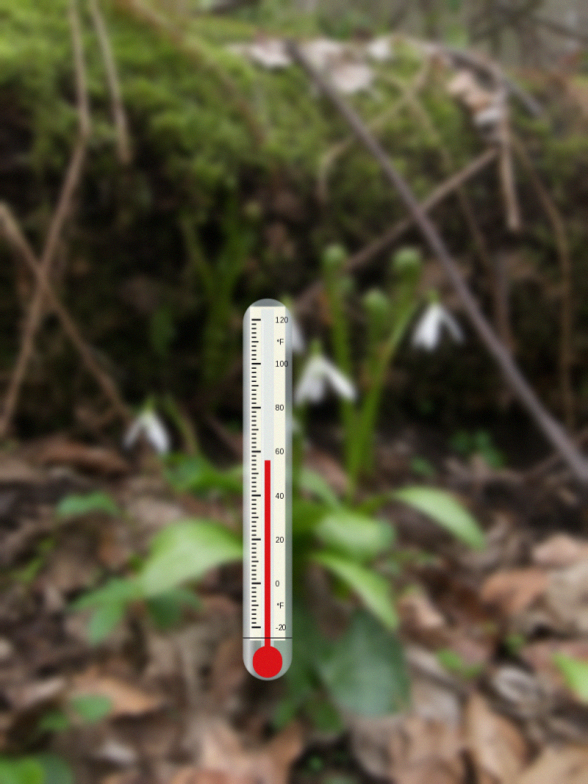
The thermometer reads 56,°F
